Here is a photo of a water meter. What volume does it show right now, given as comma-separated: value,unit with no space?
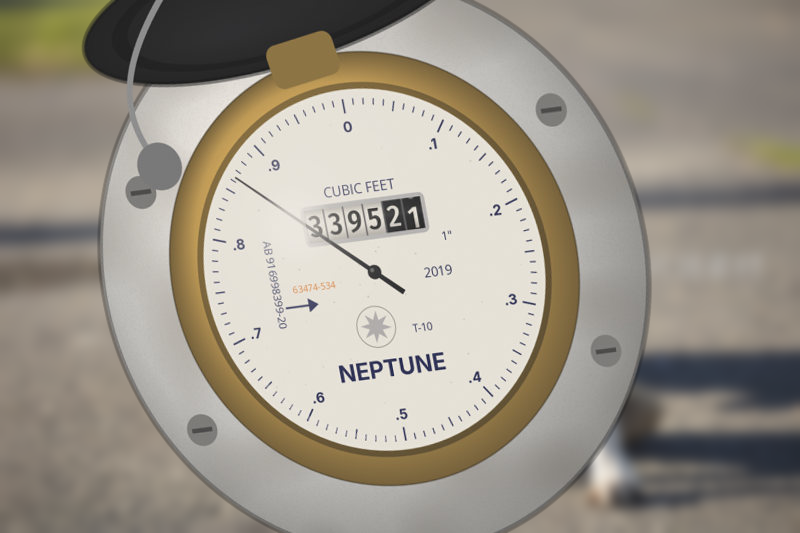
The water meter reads 339520.86,ft³
